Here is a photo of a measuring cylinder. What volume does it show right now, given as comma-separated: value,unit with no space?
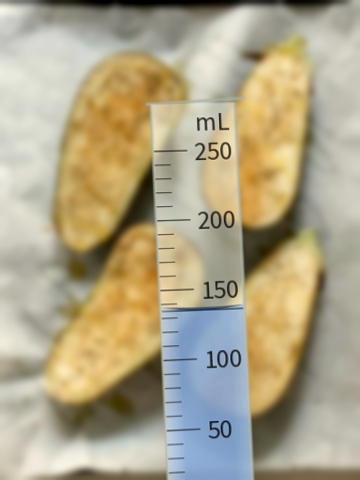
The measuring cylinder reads 135,mL
